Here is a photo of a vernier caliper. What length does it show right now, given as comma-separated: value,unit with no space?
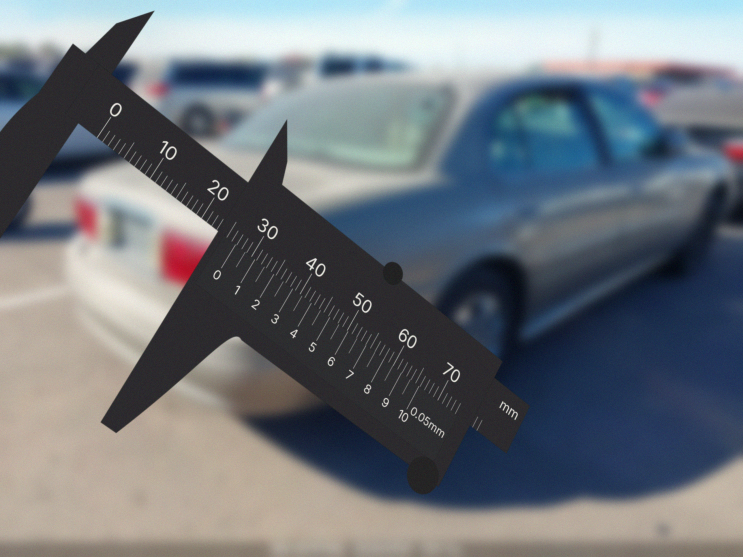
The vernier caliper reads 26.8,mm
